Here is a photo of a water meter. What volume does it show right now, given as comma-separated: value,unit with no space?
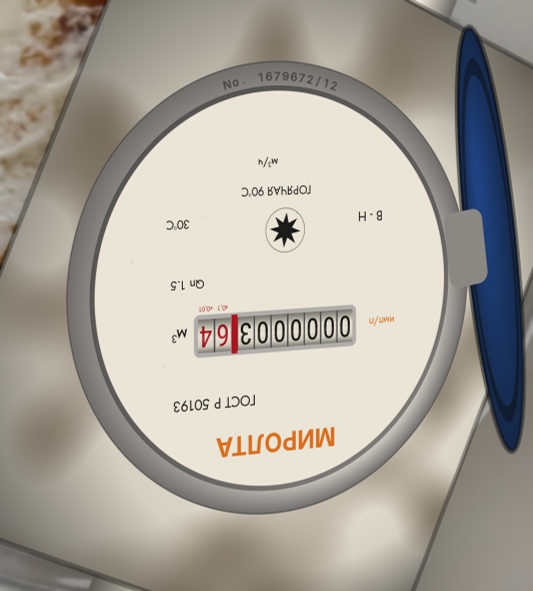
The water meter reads 3.64,m³
